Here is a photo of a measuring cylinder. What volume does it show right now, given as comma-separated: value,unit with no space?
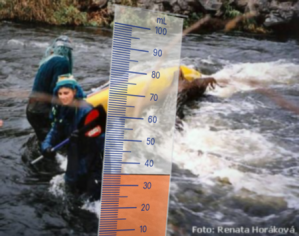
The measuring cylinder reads 35,mL
